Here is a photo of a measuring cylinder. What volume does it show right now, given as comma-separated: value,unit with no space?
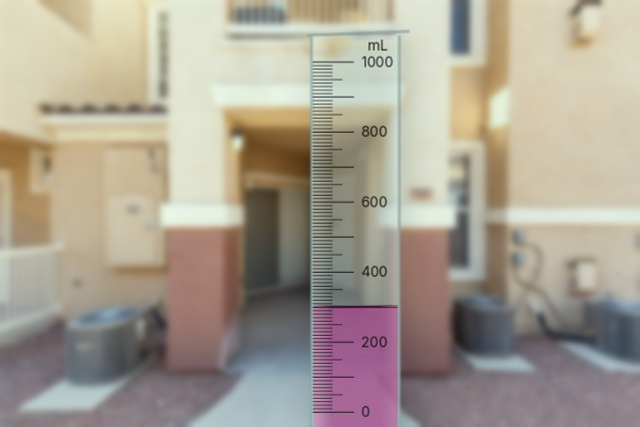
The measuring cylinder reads 300,mL
